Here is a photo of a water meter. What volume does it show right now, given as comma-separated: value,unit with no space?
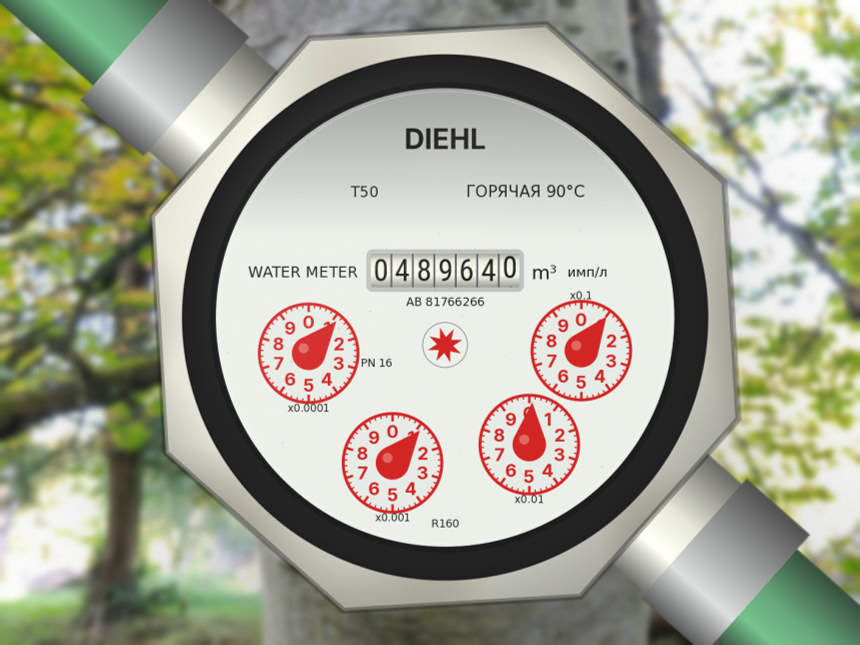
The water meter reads 489640.1011,m³
